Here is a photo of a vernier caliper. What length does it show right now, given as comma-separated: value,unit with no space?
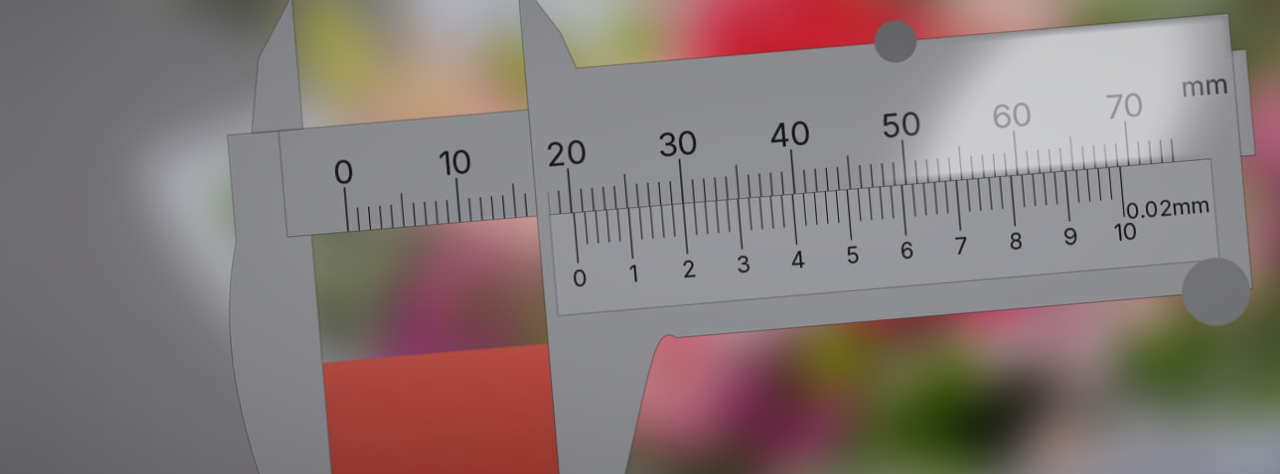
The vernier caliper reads 20.2,mm
